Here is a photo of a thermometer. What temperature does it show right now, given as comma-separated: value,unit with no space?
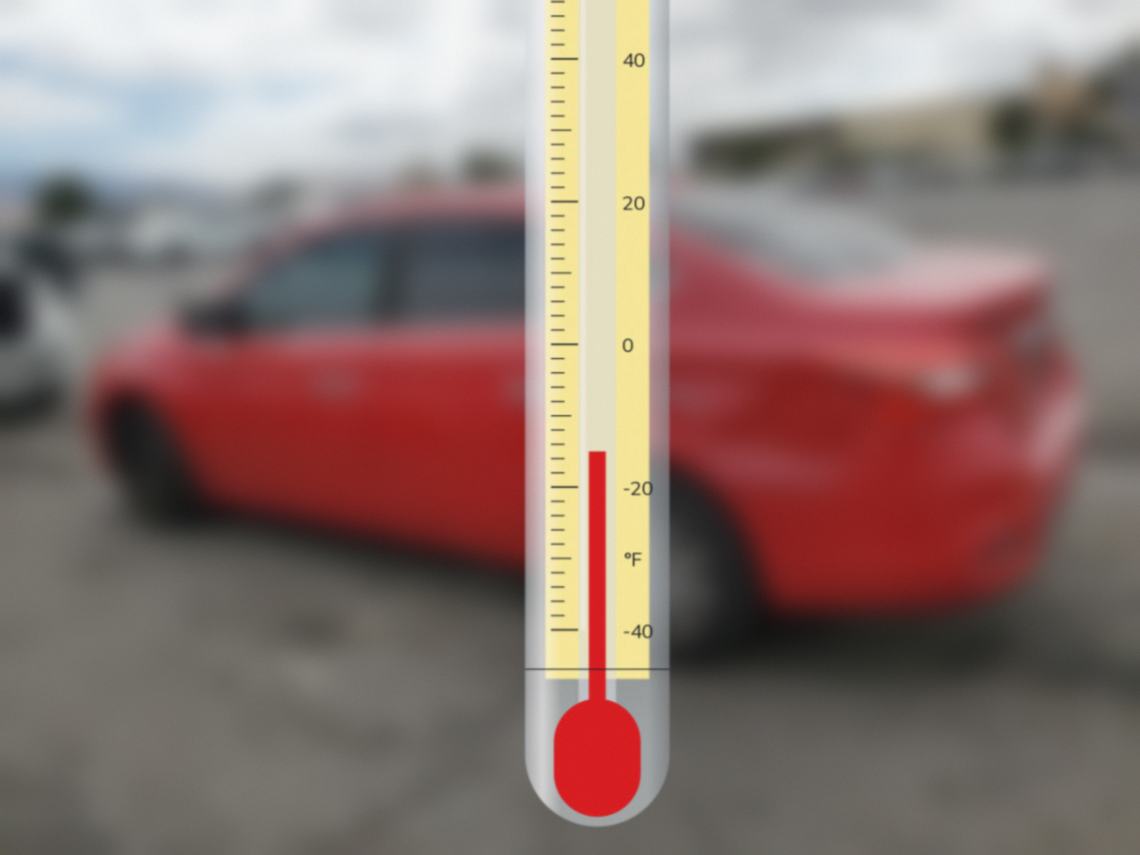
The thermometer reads -15,°F
